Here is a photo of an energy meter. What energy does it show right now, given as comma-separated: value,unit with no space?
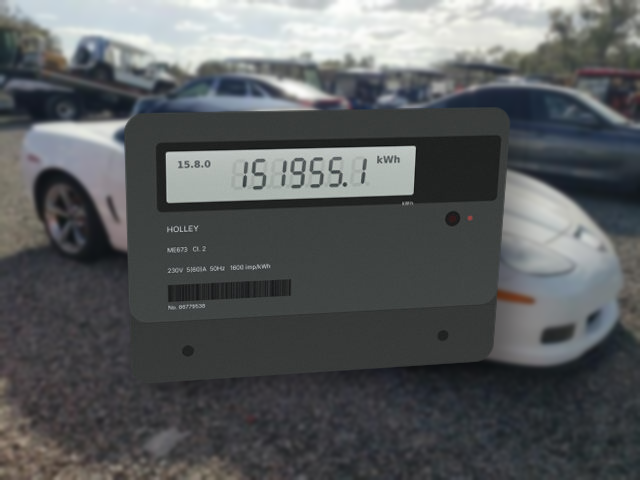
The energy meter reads 151955.1,kWh
